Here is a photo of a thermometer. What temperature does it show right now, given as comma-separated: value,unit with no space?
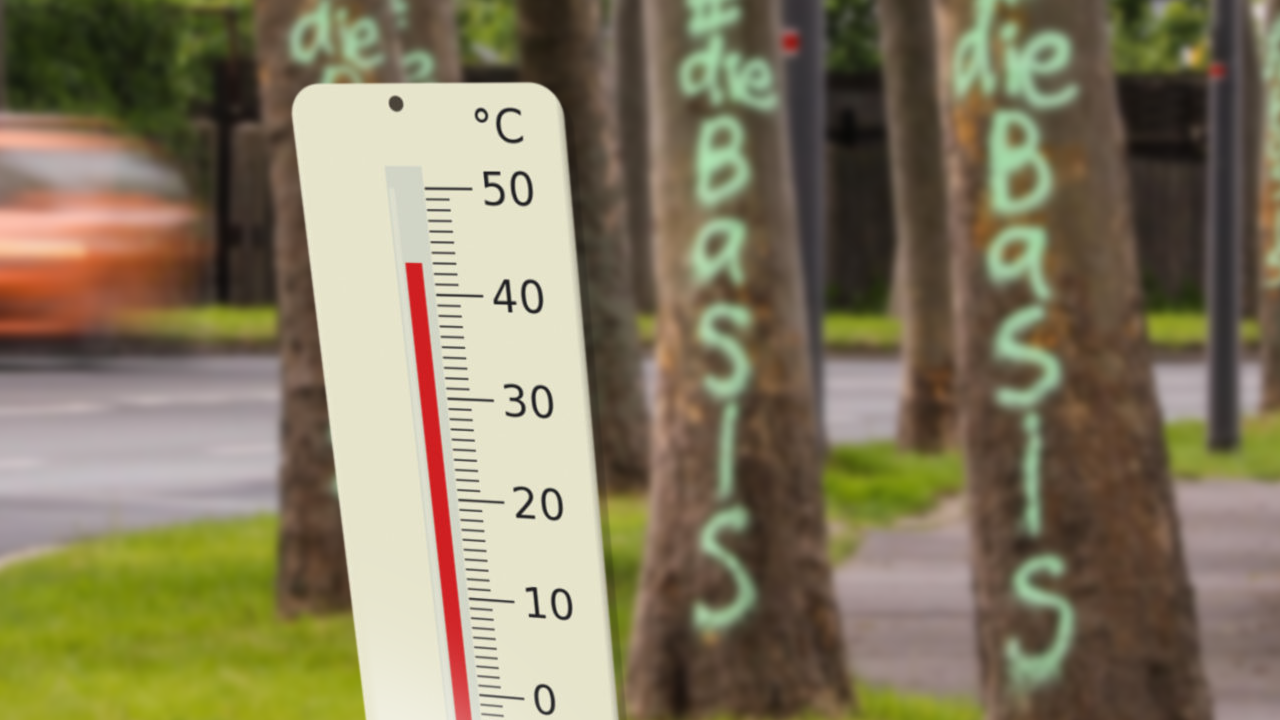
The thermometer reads 43,°C
